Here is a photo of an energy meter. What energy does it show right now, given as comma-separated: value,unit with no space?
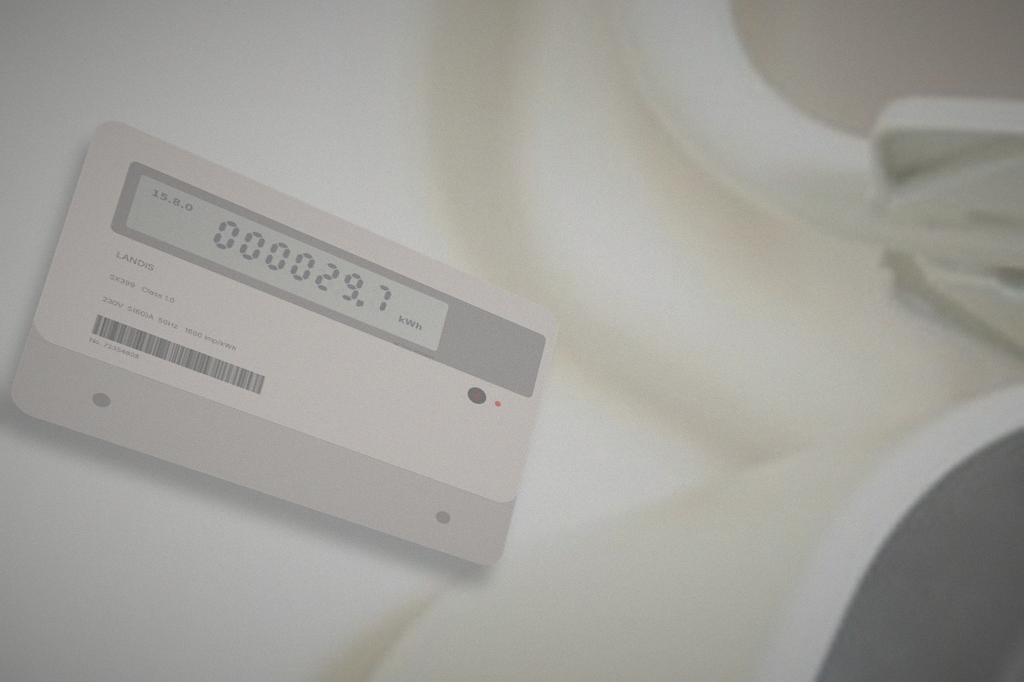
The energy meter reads 29.7,kWh
